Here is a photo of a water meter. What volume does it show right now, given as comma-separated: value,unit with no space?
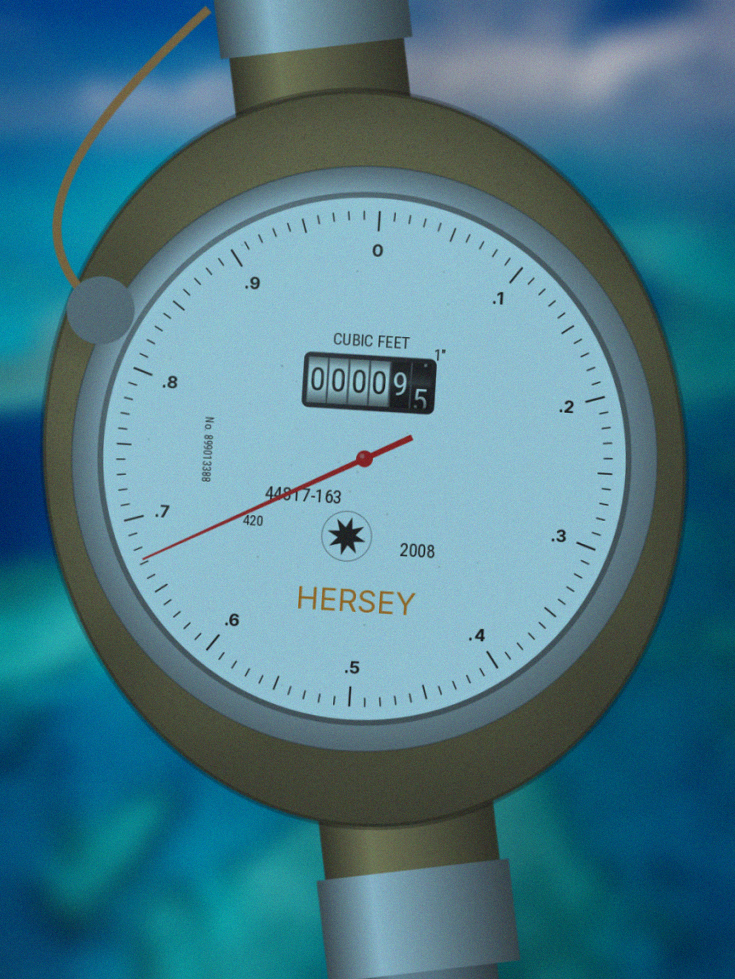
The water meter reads 94.67,ft³
